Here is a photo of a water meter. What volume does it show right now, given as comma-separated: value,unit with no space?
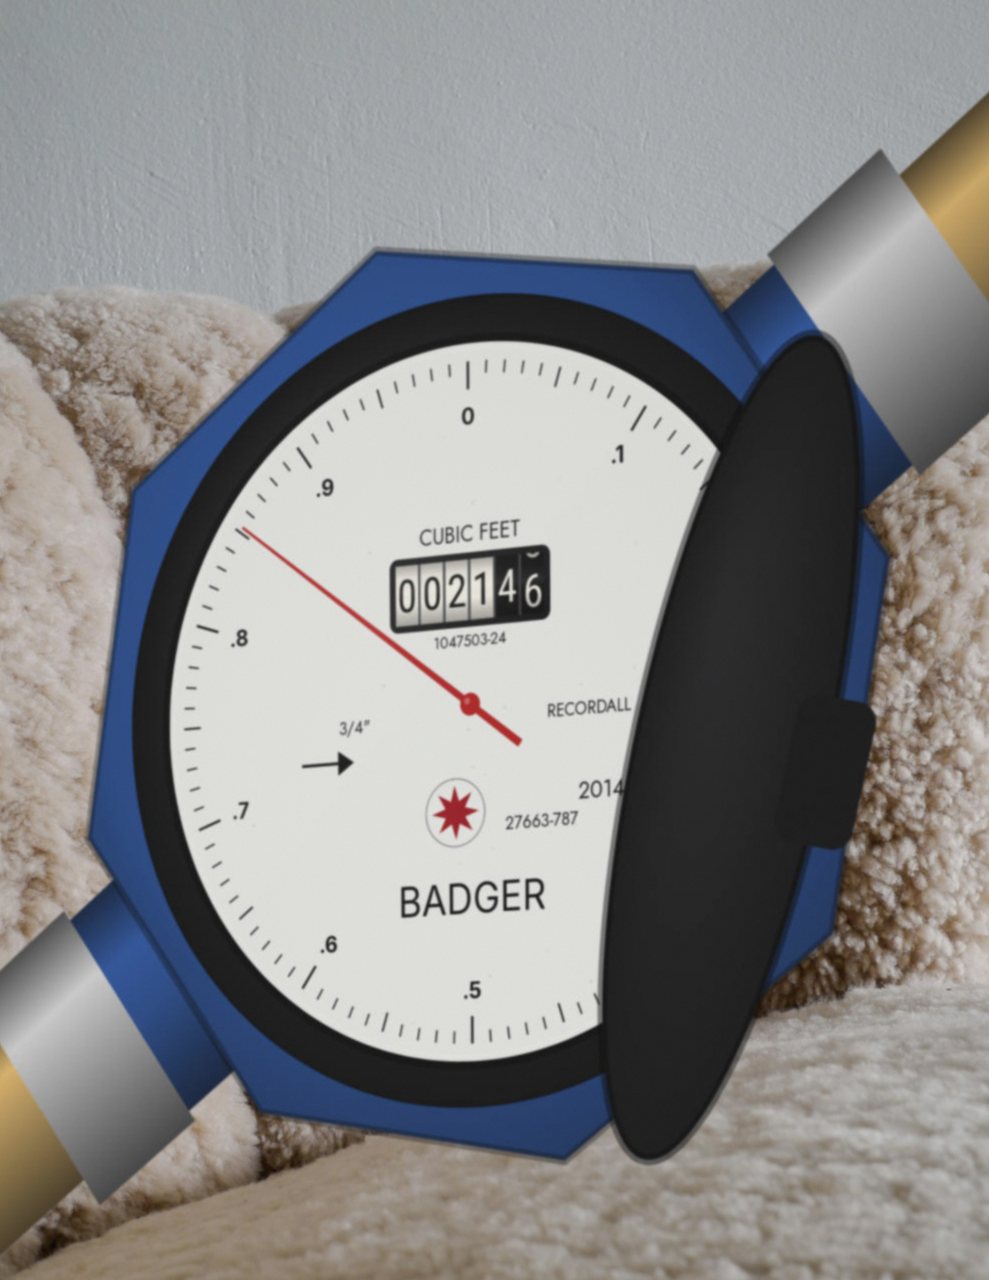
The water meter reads 2145.85,ft³
